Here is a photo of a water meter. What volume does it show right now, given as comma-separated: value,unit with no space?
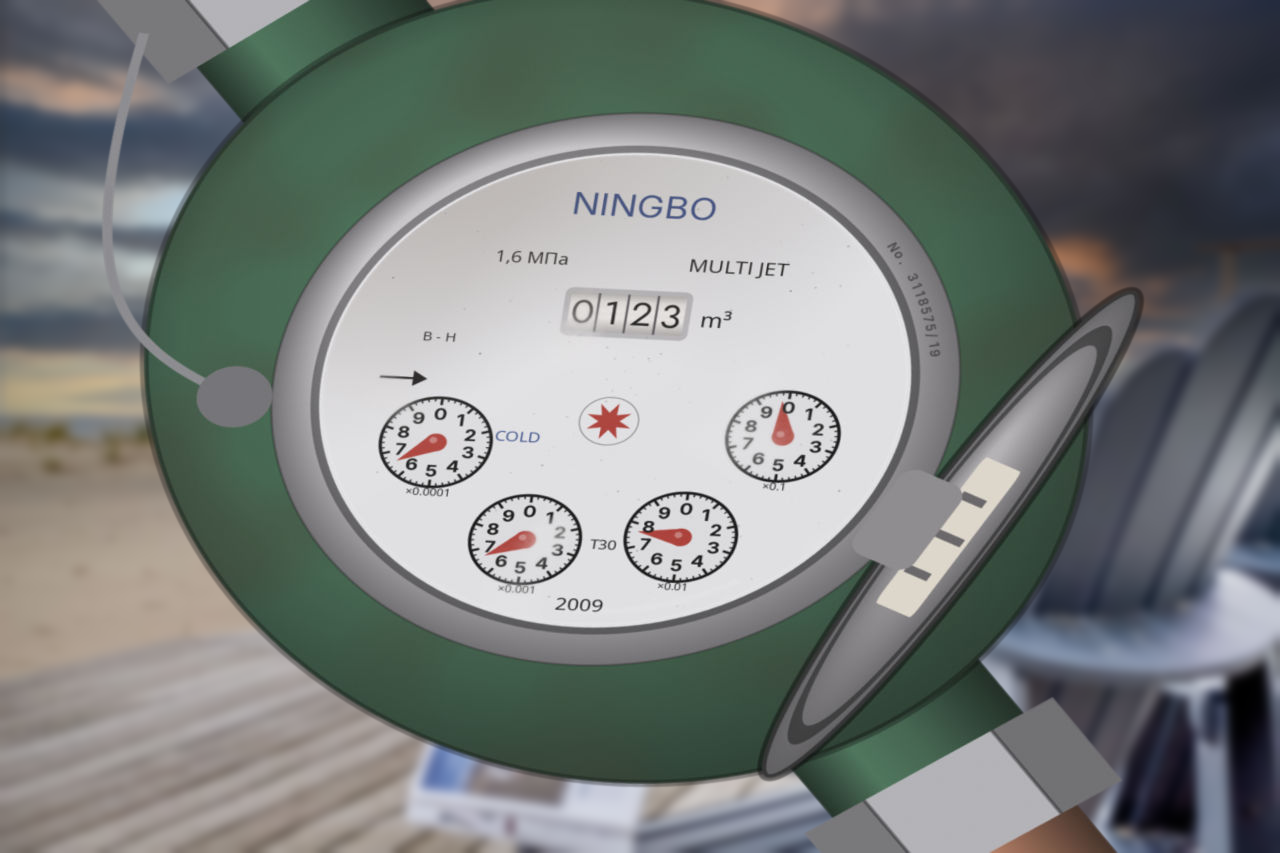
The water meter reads 122.9766,m³
